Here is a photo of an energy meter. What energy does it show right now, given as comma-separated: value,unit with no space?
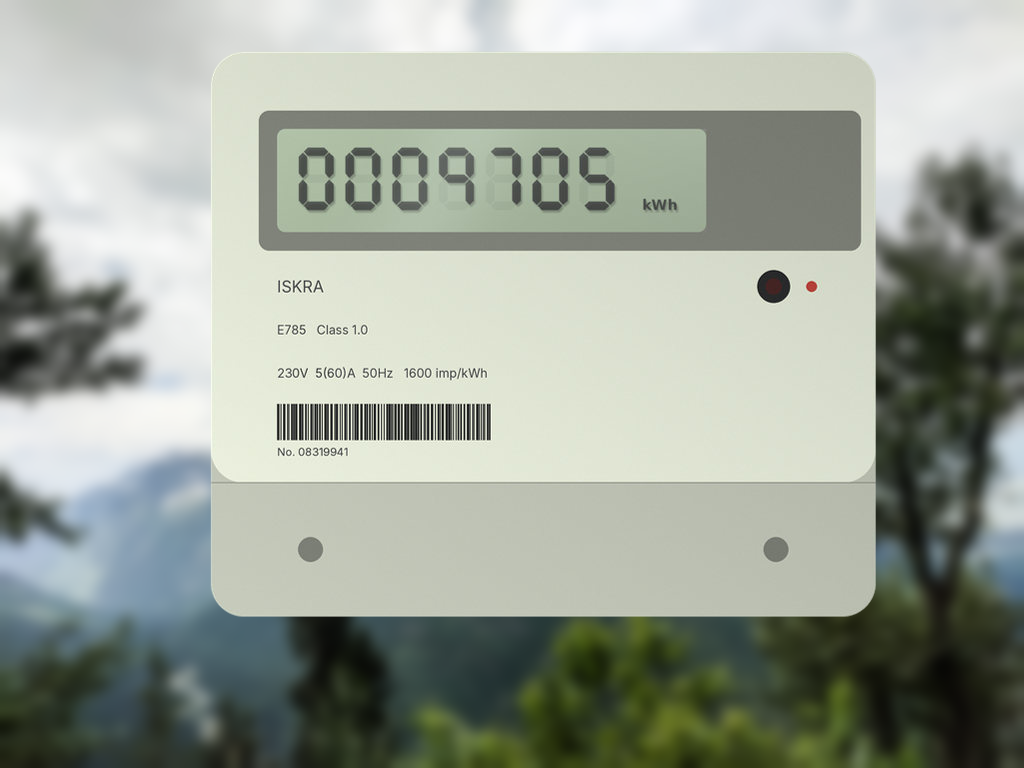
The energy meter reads 9705,kWh
